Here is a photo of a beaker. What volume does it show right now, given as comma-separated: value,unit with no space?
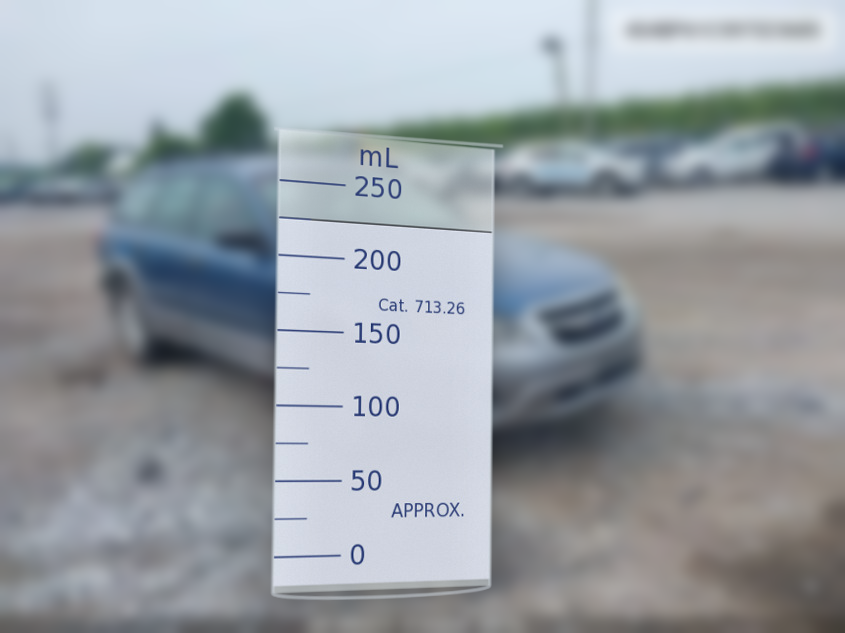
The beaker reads 225,mL
